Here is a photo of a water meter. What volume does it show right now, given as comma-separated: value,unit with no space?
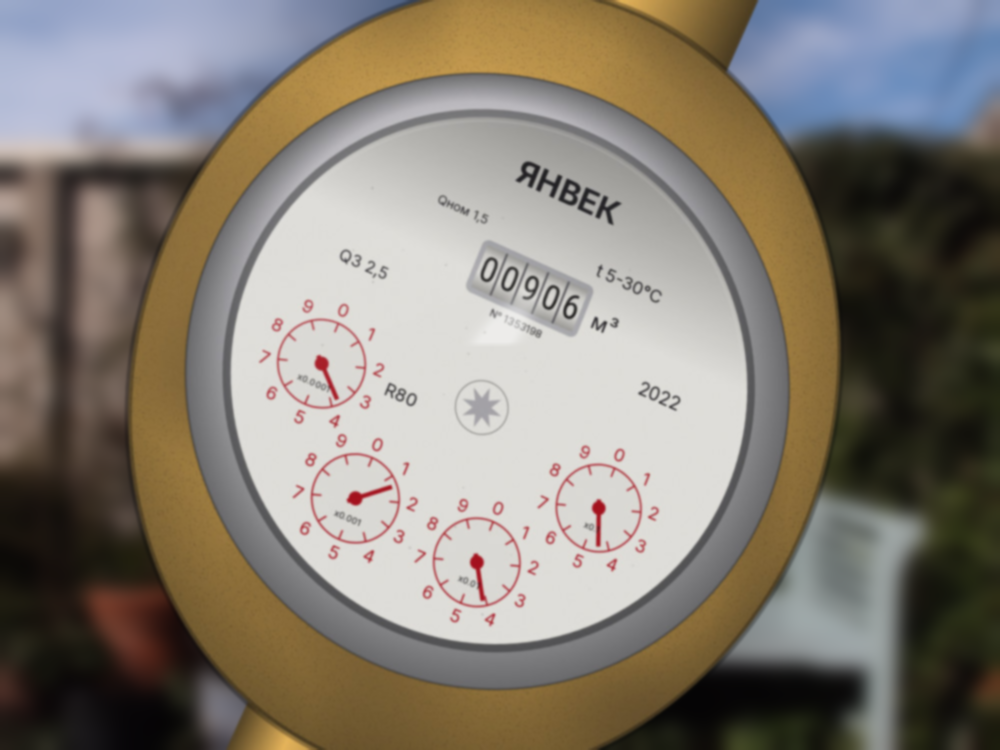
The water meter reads 906.4413,m³
